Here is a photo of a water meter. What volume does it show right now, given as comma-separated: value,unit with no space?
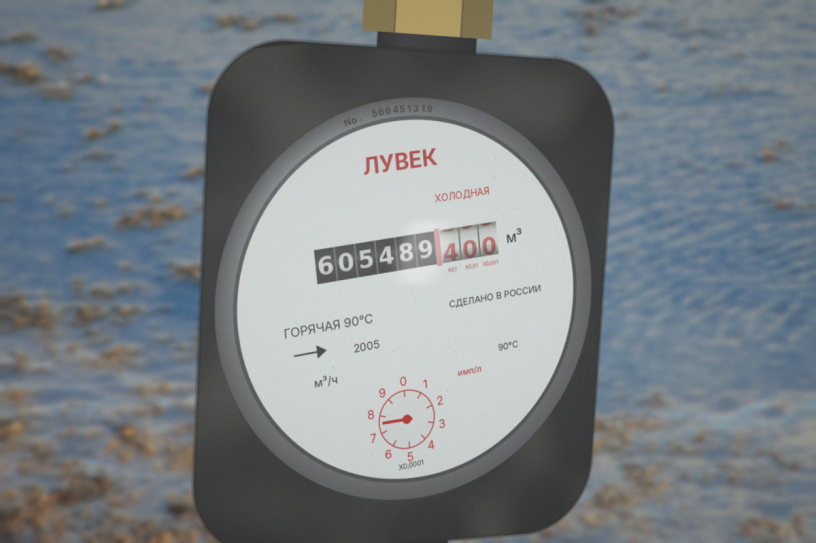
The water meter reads 605489.3997,m³
